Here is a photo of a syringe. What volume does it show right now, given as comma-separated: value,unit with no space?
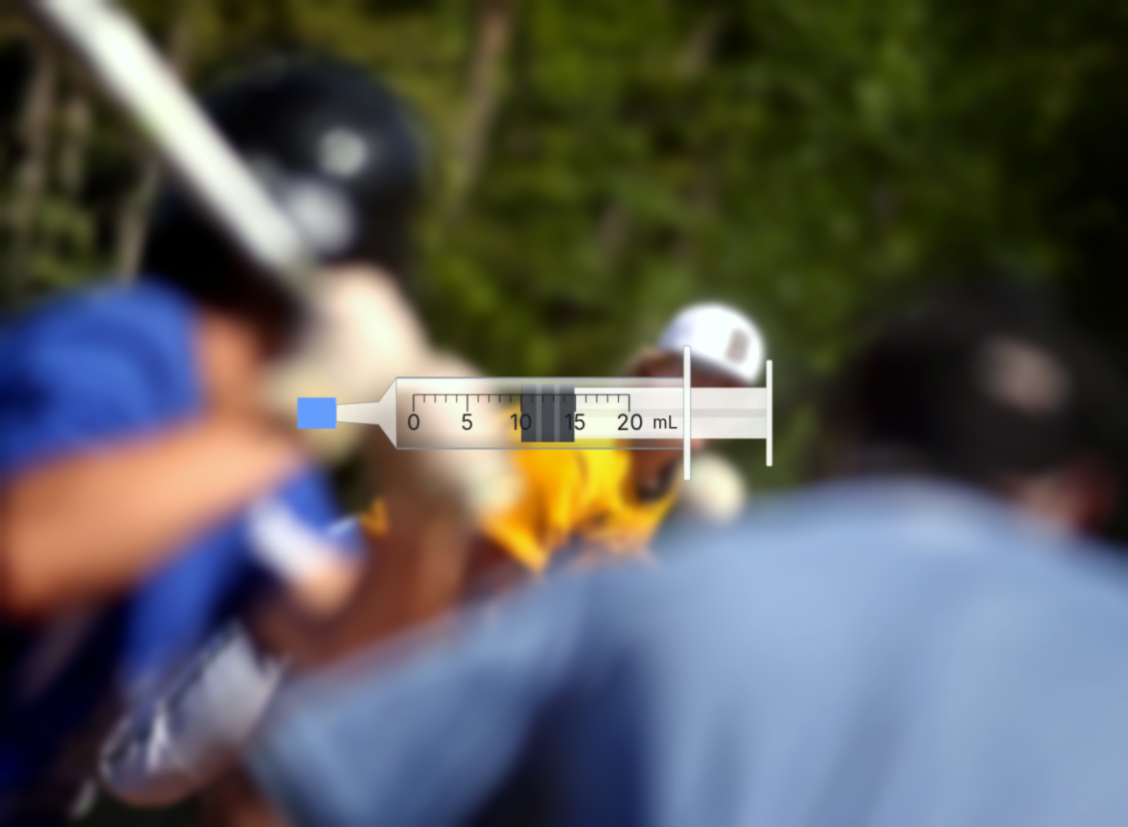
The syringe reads 10,mL
